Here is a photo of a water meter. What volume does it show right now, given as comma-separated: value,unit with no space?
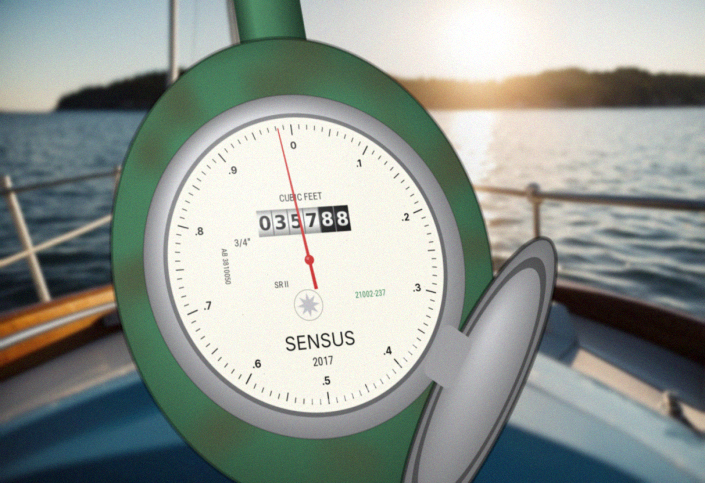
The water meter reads 35787.98,ft³
